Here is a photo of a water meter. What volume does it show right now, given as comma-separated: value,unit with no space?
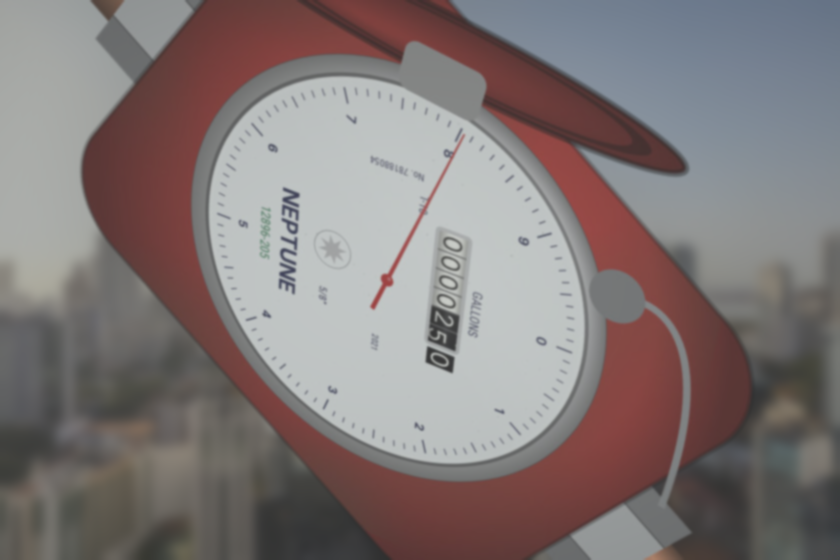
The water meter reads 248.0,gal
